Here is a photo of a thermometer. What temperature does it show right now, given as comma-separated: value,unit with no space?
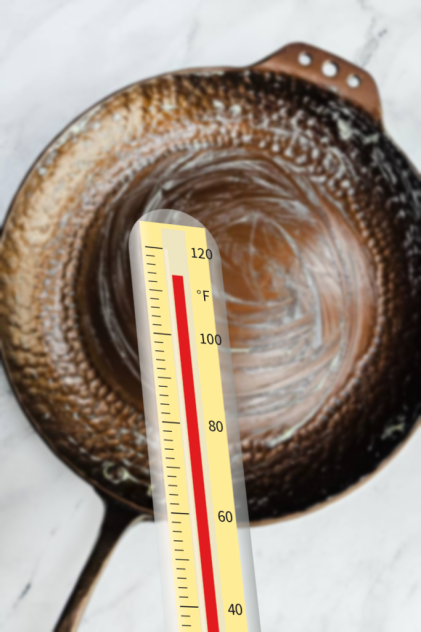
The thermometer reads 114,°F
